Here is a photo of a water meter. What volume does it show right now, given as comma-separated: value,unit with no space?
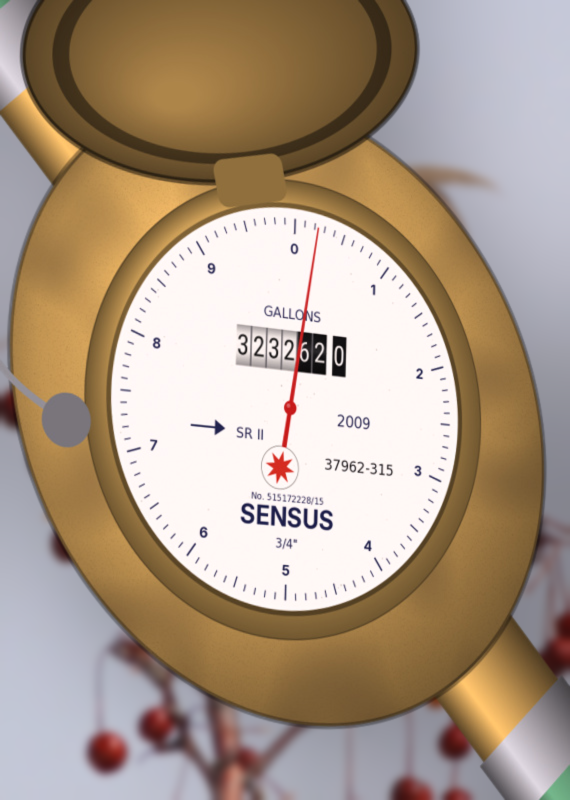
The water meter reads 3232620.2,gal
